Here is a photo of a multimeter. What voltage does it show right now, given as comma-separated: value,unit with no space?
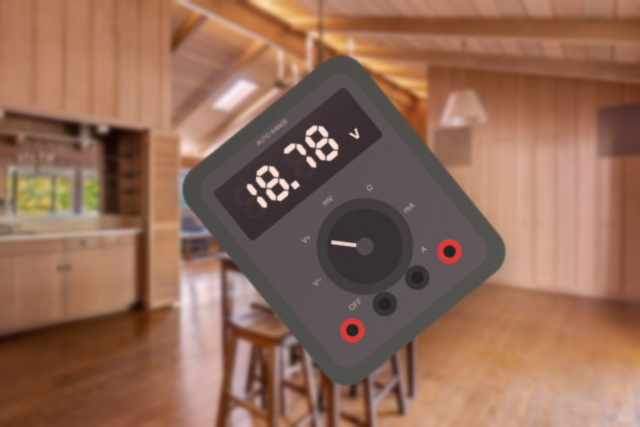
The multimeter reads 18.78,V
